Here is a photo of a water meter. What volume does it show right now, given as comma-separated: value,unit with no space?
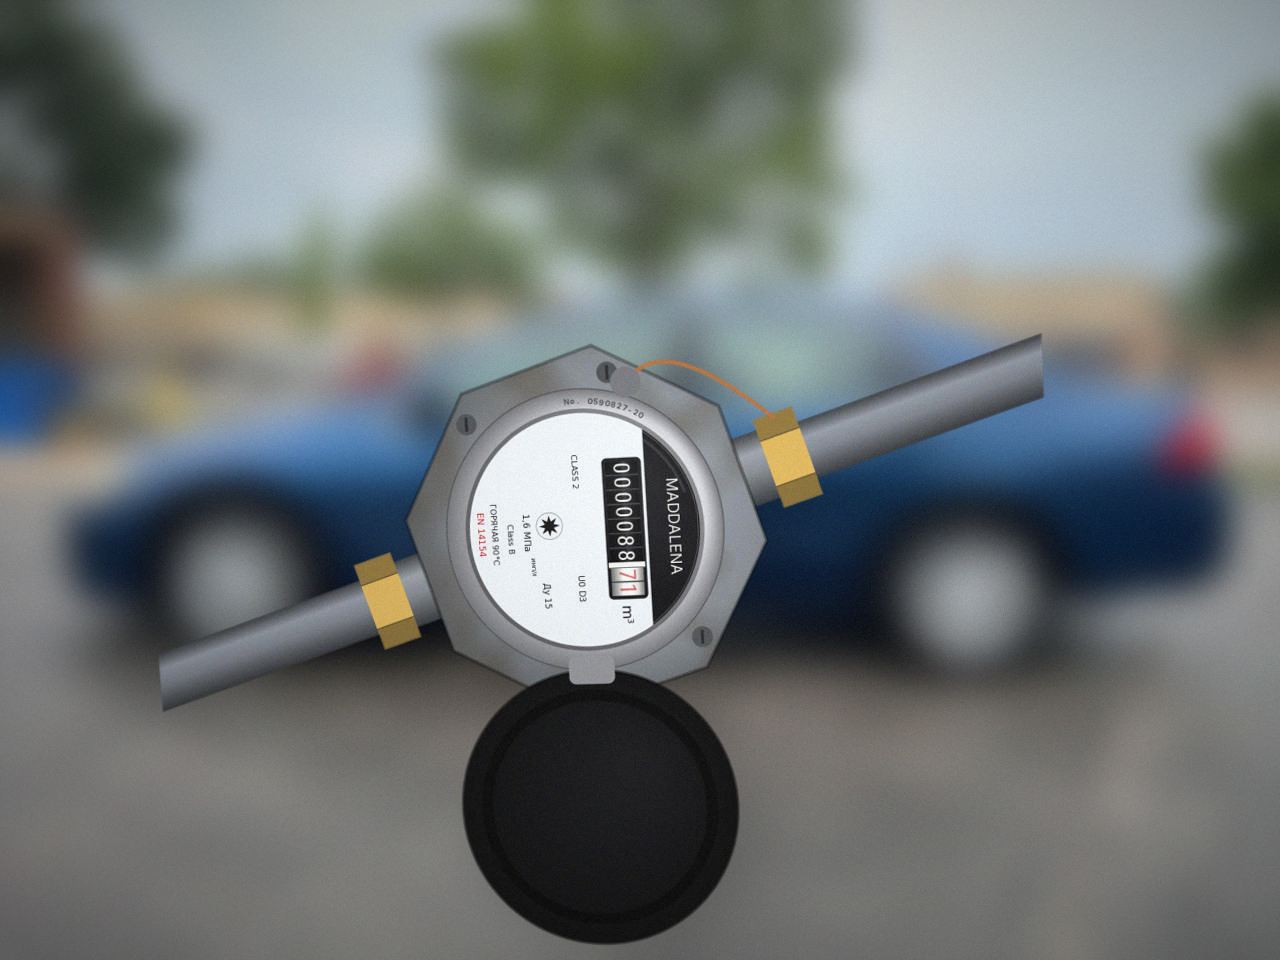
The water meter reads 88.71,m³
